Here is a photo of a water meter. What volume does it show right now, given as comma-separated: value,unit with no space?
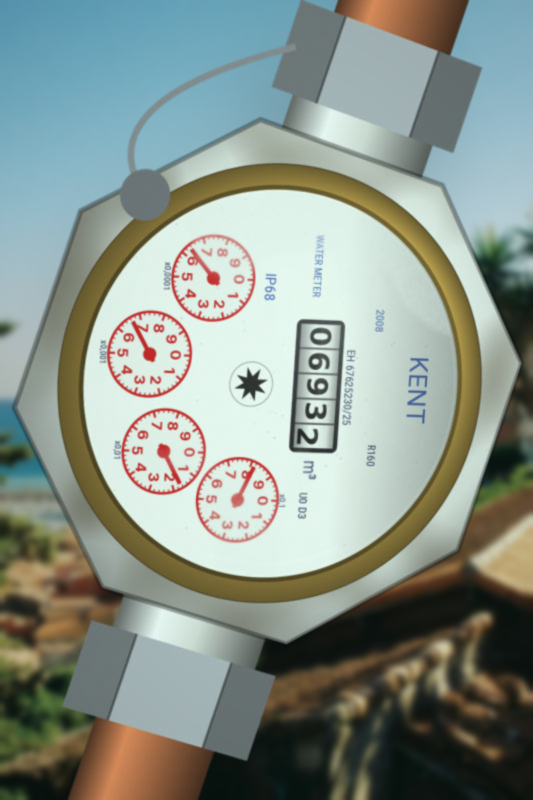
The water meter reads 6931.8166,m³
